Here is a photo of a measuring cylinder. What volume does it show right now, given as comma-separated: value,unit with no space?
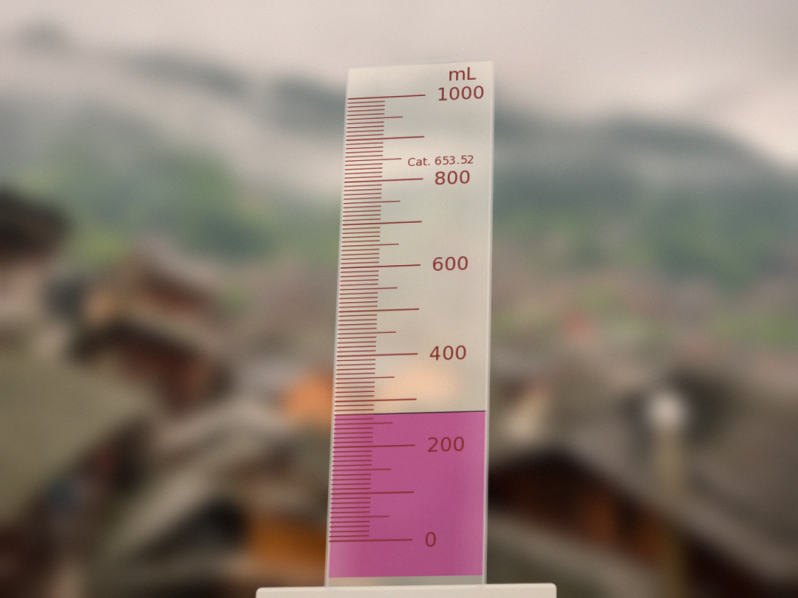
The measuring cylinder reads 270,mL
